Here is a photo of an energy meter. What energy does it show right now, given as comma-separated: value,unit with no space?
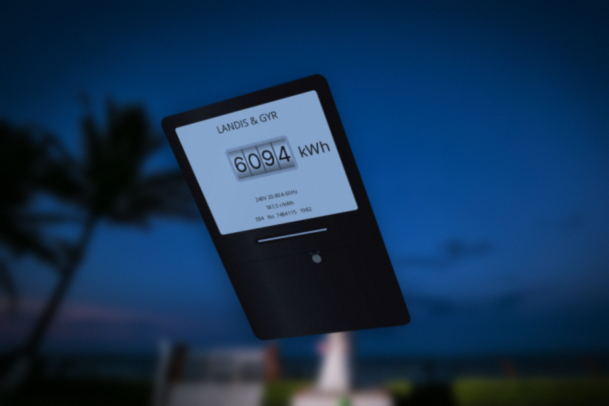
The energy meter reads 6094,kWh
